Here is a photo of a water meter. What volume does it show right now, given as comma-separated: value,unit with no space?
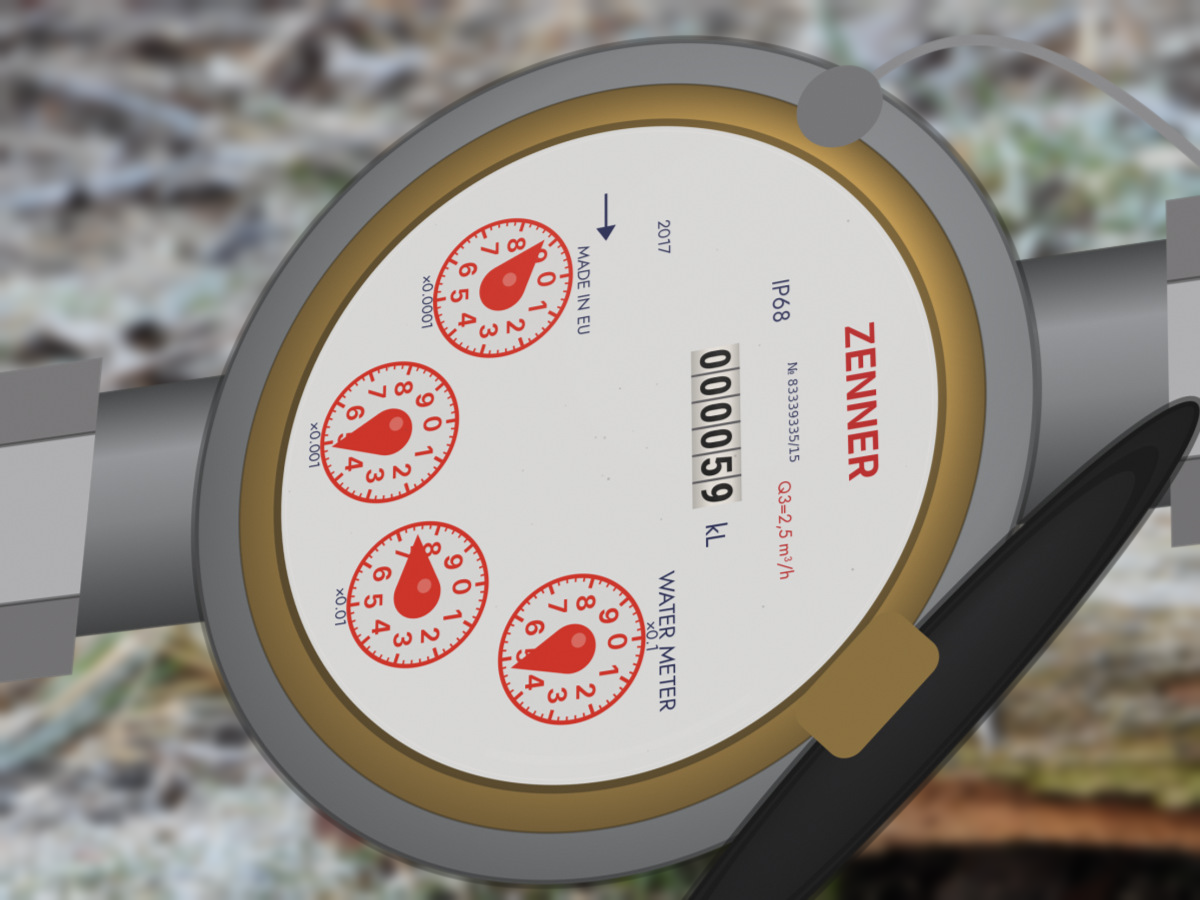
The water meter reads 59.4748,kL
